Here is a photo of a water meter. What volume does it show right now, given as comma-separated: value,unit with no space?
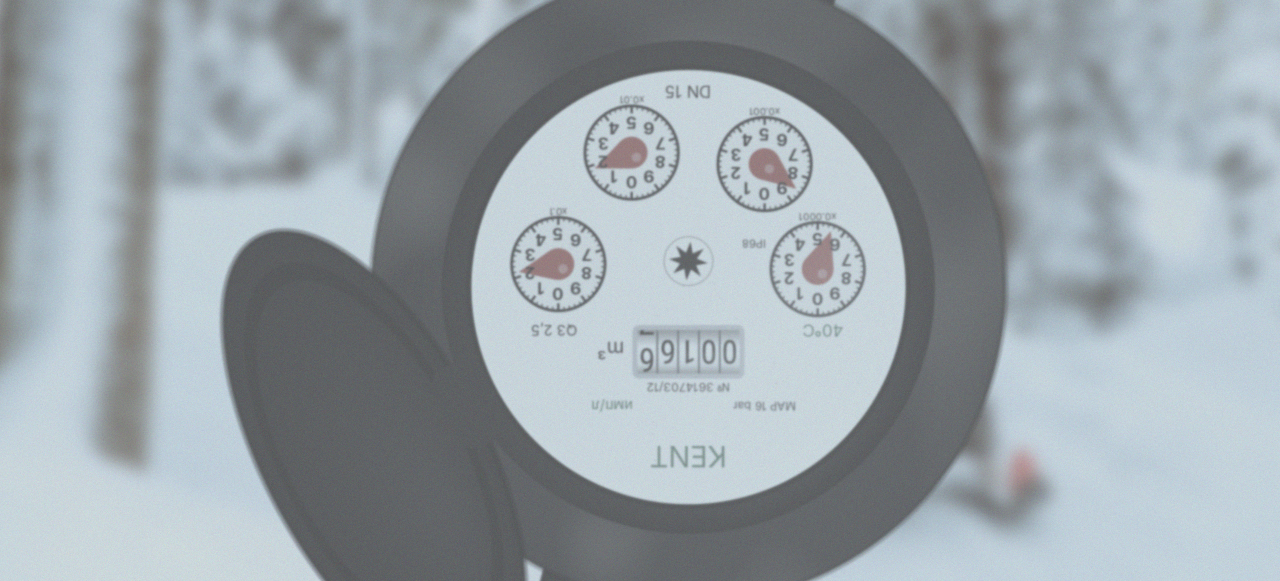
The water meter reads 166.2185,m³
